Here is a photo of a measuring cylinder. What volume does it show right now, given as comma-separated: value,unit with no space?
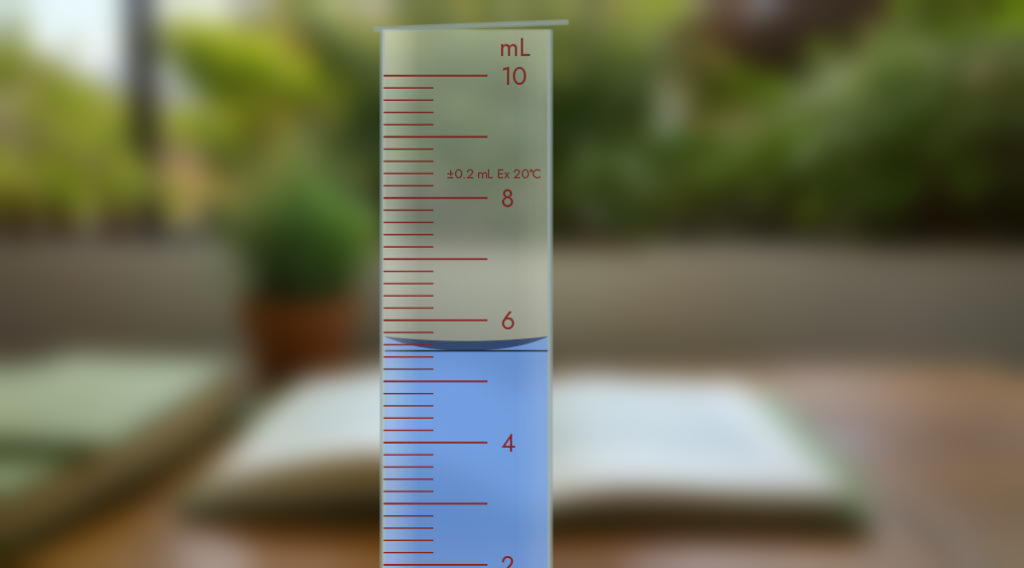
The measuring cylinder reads 5.5,mL
